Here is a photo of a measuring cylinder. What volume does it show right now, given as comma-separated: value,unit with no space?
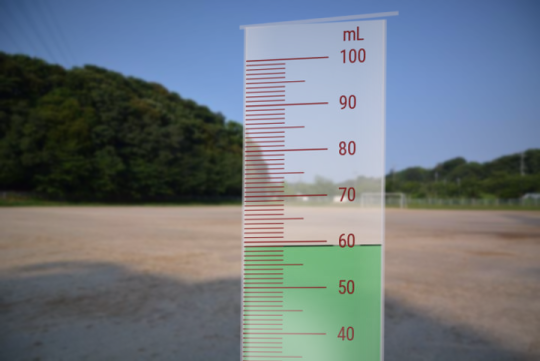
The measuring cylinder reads 59,mL
